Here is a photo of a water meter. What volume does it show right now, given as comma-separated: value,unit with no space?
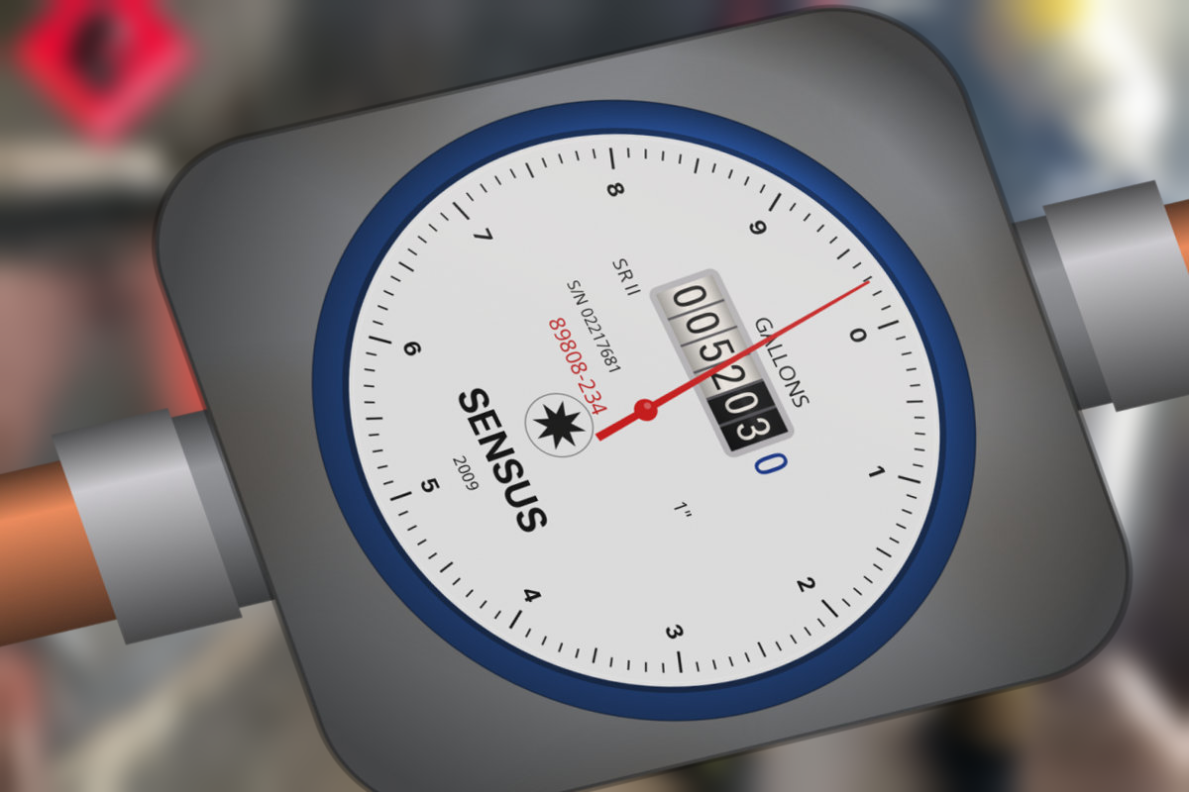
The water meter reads 52029.7,gal
